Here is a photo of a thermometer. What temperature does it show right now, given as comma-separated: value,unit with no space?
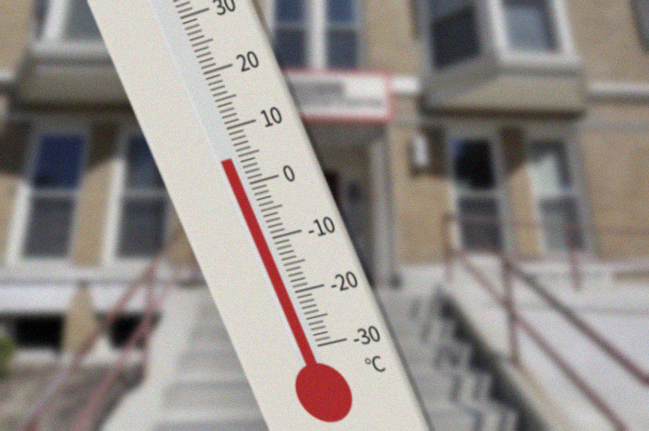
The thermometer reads 5,°C
